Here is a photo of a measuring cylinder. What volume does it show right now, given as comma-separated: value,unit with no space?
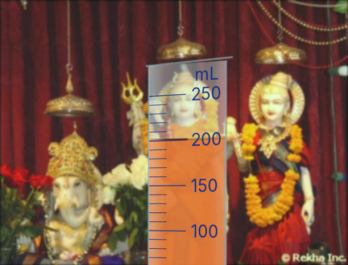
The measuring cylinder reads 200,mL
